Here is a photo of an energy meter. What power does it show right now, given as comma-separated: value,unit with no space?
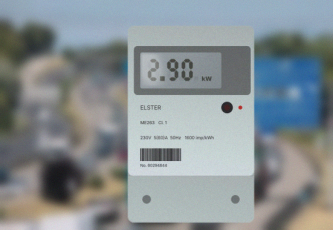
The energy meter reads 2.90,kW
